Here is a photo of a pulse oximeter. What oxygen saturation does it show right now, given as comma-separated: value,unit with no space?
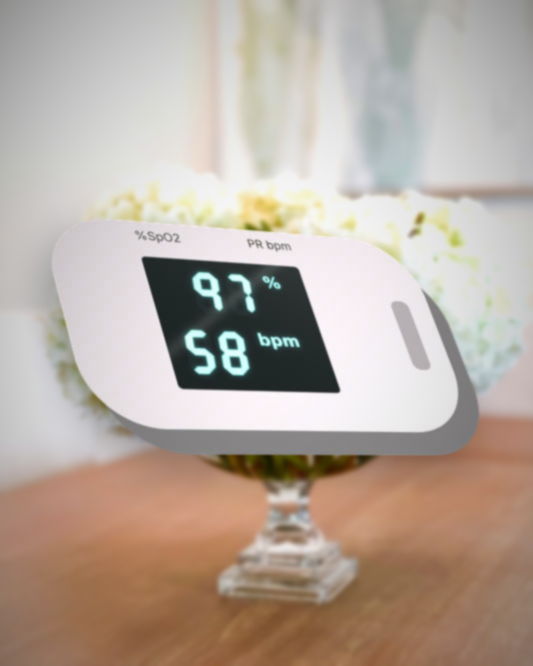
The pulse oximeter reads 97,%
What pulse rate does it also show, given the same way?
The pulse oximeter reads 58,bpm
